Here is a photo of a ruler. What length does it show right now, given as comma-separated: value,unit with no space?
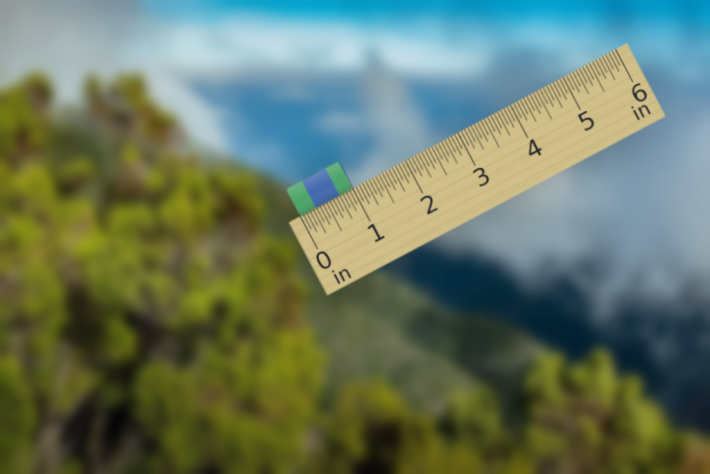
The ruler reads 1,in
